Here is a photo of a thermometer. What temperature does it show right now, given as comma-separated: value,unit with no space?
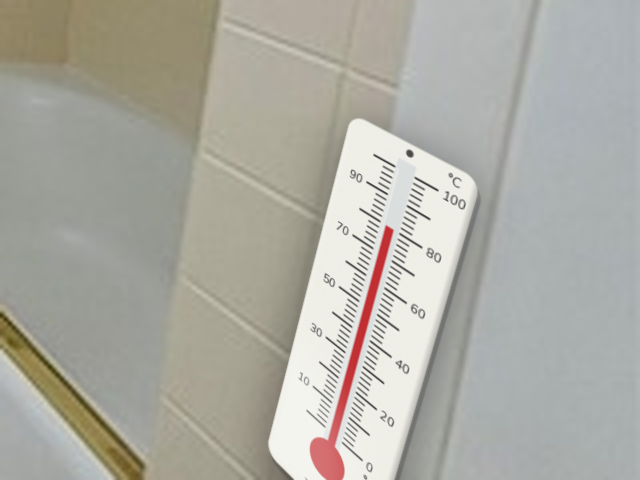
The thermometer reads 80,°C
